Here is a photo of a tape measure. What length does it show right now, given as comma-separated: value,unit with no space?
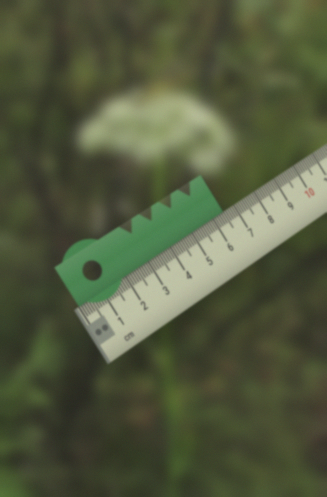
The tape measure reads 6.5,cm
